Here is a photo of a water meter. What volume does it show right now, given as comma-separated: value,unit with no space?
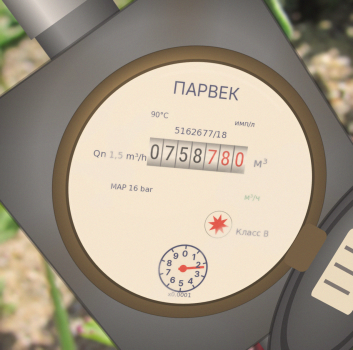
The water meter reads 758.7802,m³
